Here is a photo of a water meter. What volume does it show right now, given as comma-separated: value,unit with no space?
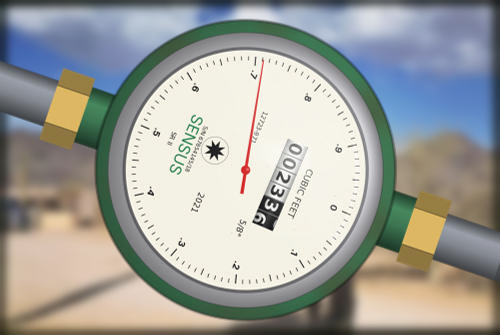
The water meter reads 2335.71,ft³
